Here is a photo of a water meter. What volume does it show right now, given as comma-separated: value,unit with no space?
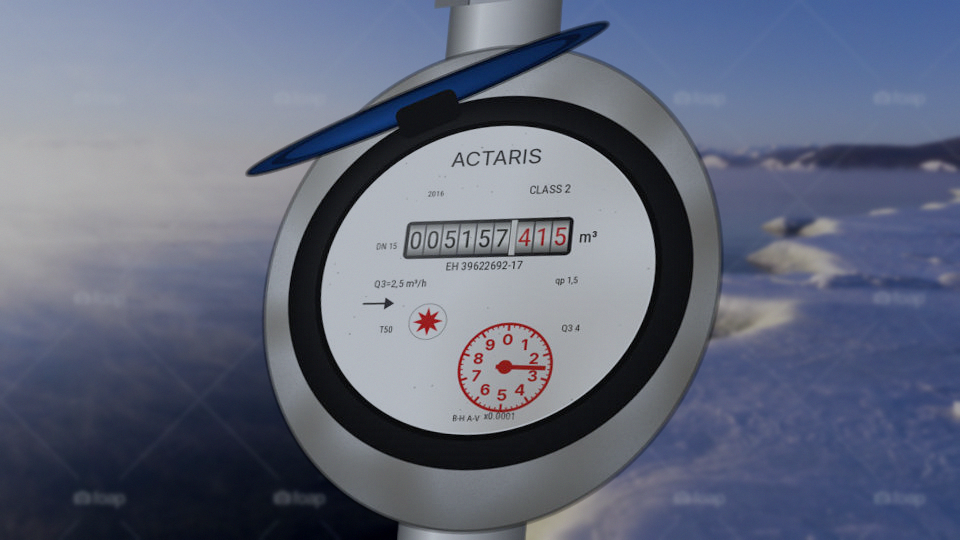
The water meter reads 5157.4152,m³
